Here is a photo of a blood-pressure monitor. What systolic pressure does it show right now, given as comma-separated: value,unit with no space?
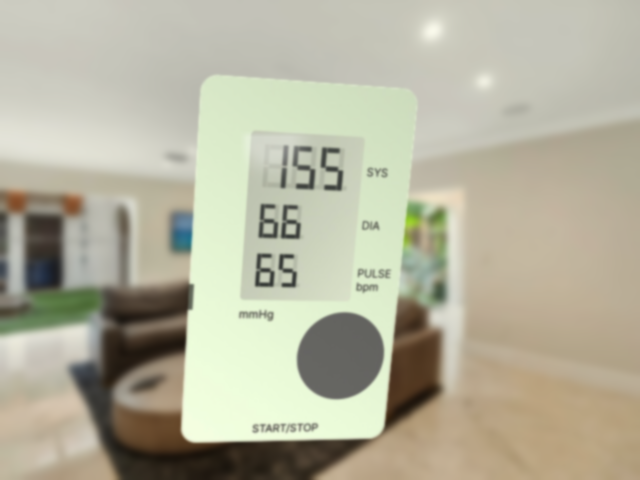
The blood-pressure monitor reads 155,mmHg
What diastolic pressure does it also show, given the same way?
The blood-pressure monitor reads 66,mmHg
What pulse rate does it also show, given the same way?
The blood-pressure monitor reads 65,bpm
